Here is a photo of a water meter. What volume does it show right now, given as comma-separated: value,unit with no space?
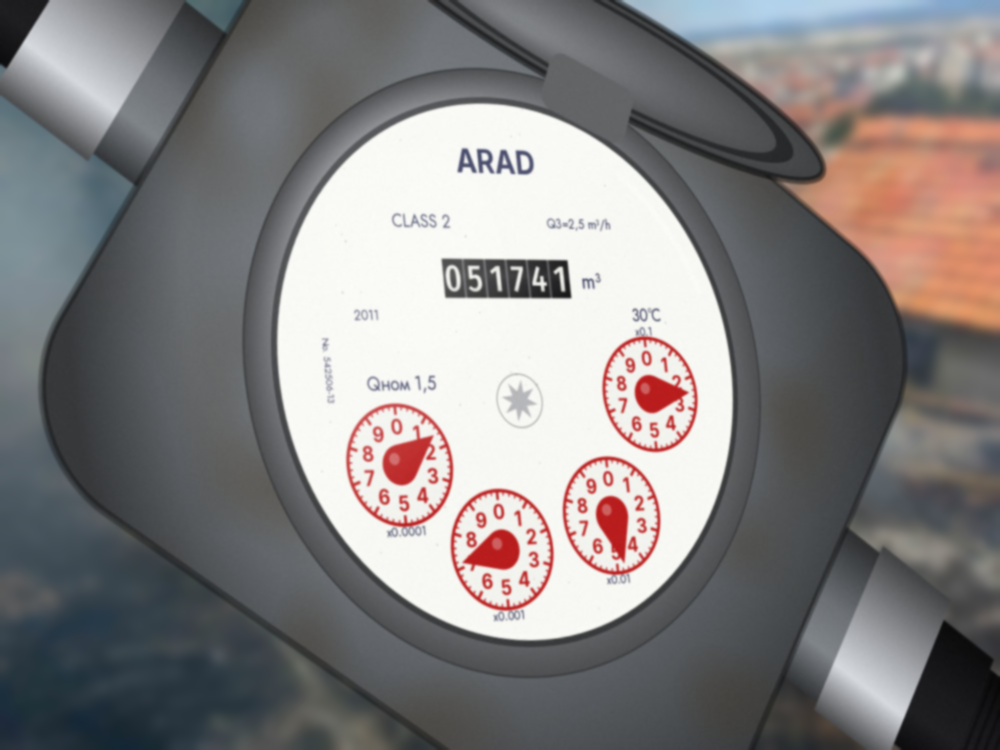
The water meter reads 51741.2471,m³
